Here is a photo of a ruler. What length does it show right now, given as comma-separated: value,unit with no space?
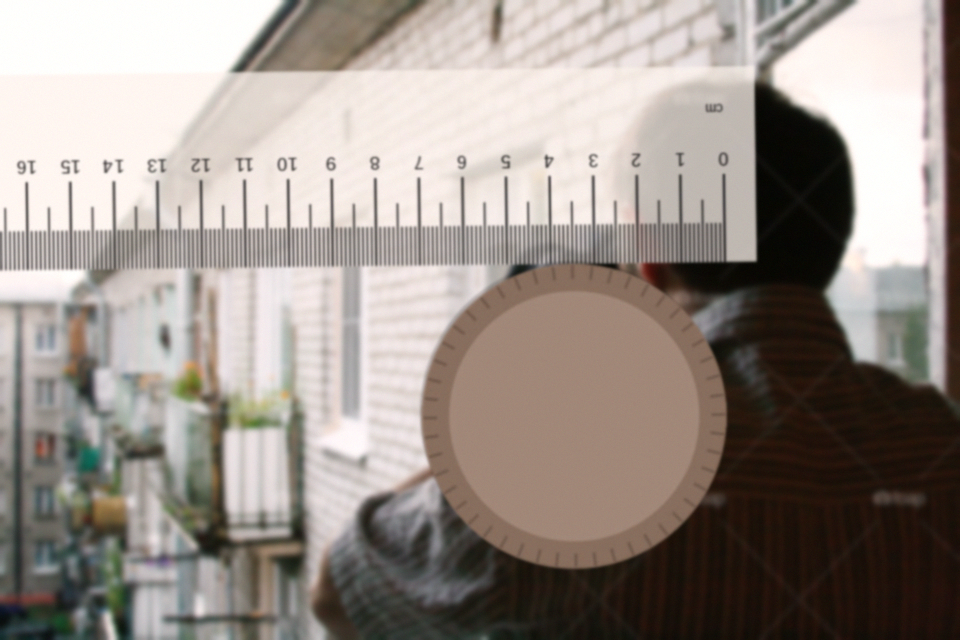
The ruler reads 7,cm
